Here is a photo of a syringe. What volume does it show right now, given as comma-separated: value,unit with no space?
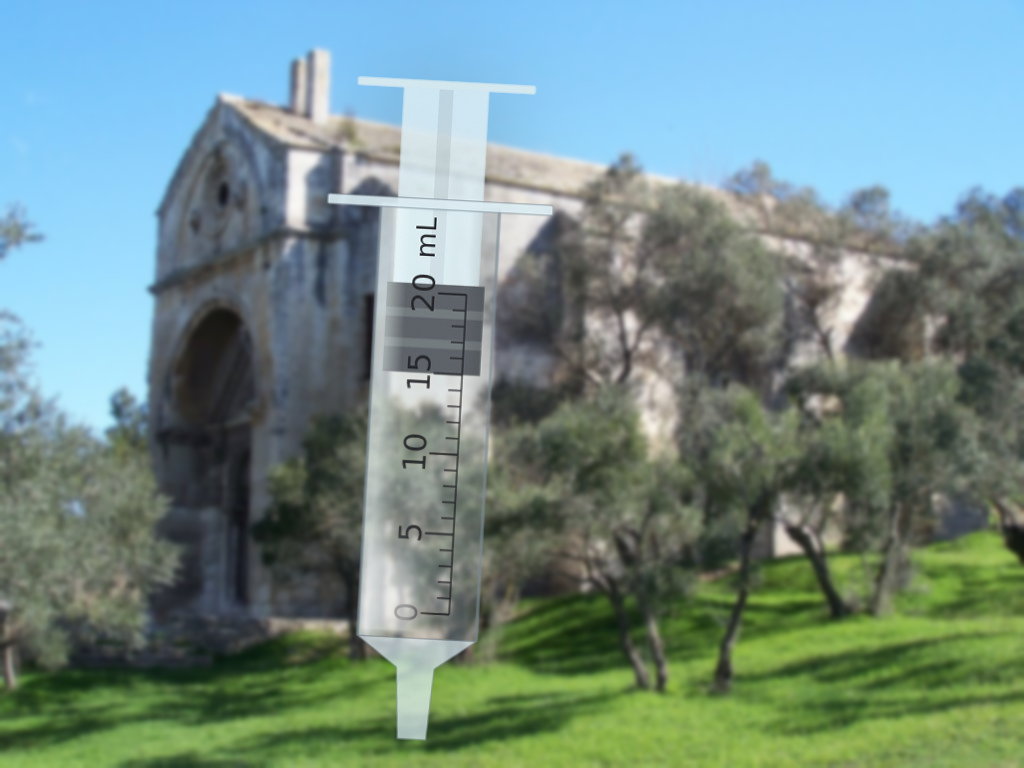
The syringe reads 15,mL
